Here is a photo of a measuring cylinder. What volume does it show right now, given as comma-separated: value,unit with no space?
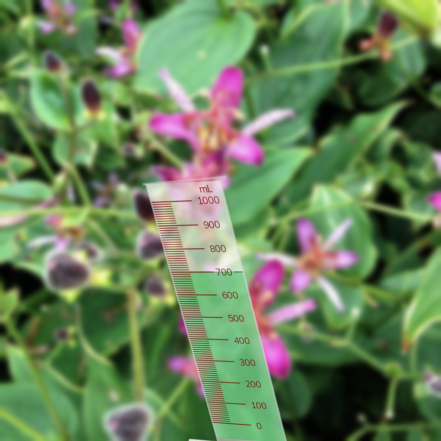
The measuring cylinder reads 700,mL
